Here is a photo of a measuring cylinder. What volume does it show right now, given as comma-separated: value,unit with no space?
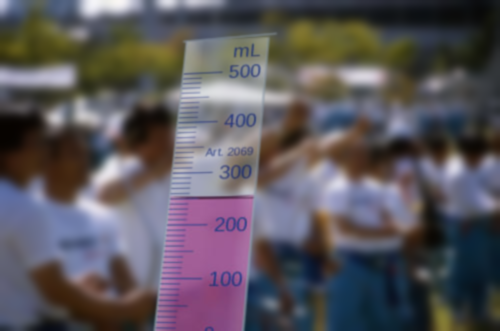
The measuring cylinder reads 250,mL
